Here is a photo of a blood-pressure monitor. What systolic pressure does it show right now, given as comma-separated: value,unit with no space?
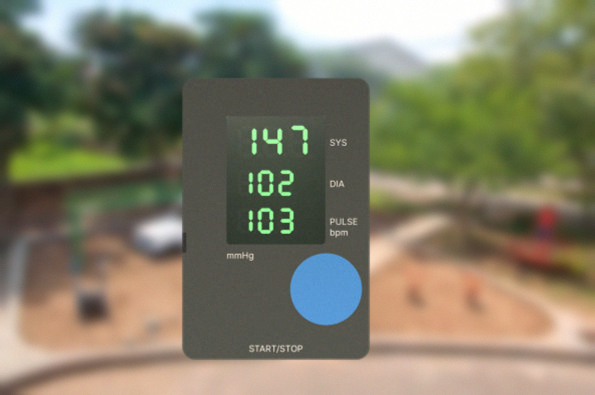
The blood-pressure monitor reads 147,mmHg
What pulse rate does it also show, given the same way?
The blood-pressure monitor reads 103,bpm
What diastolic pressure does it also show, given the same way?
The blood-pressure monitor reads 102,mmHg
